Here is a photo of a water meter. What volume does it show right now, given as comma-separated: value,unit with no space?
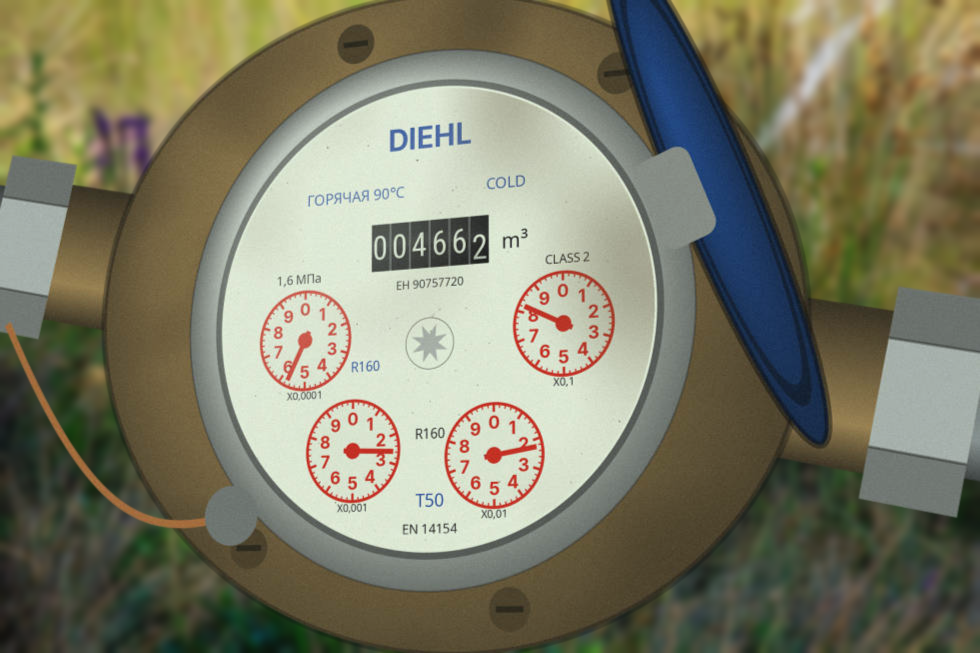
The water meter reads 4661.8225,m³
